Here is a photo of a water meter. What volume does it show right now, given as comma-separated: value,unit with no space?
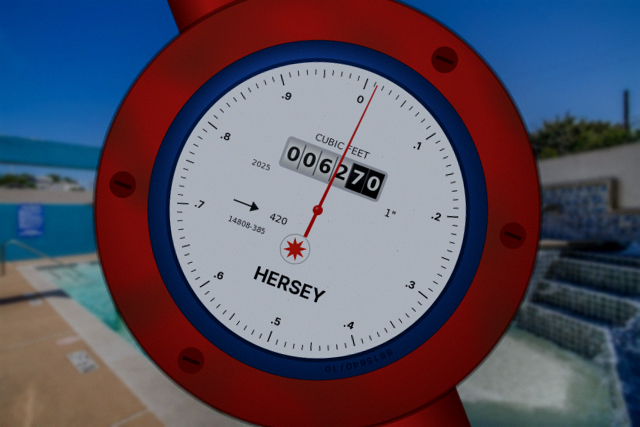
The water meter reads 6270.01,ft³
